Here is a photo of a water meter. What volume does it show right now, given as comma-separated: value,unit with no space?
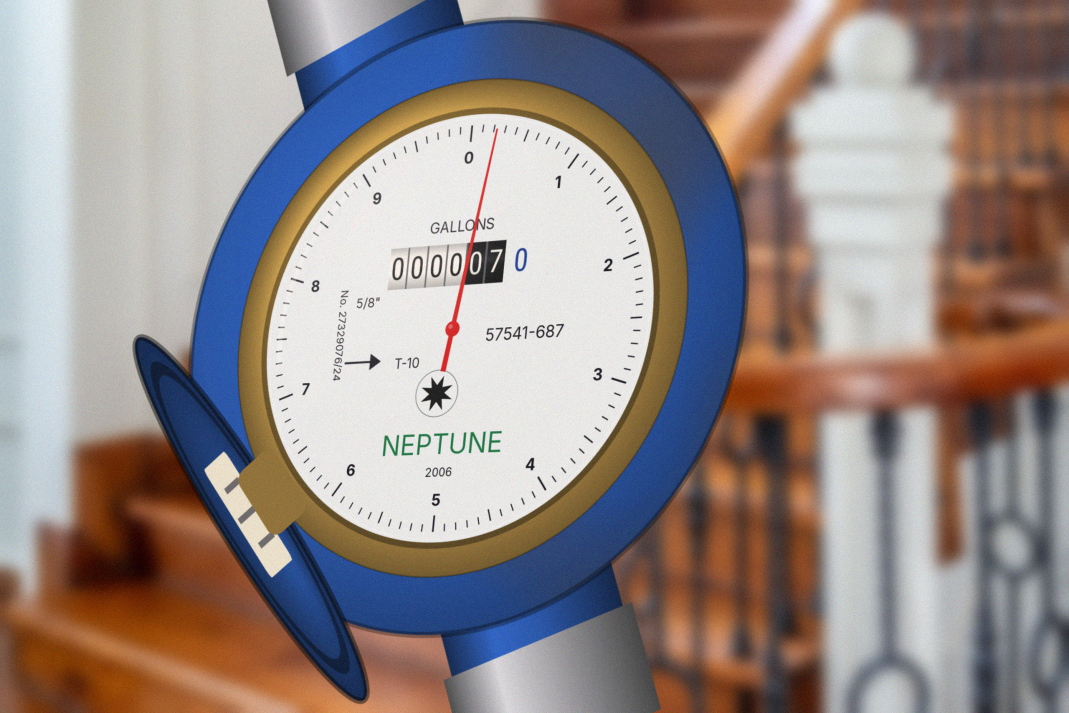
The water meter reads 70.2,gal
